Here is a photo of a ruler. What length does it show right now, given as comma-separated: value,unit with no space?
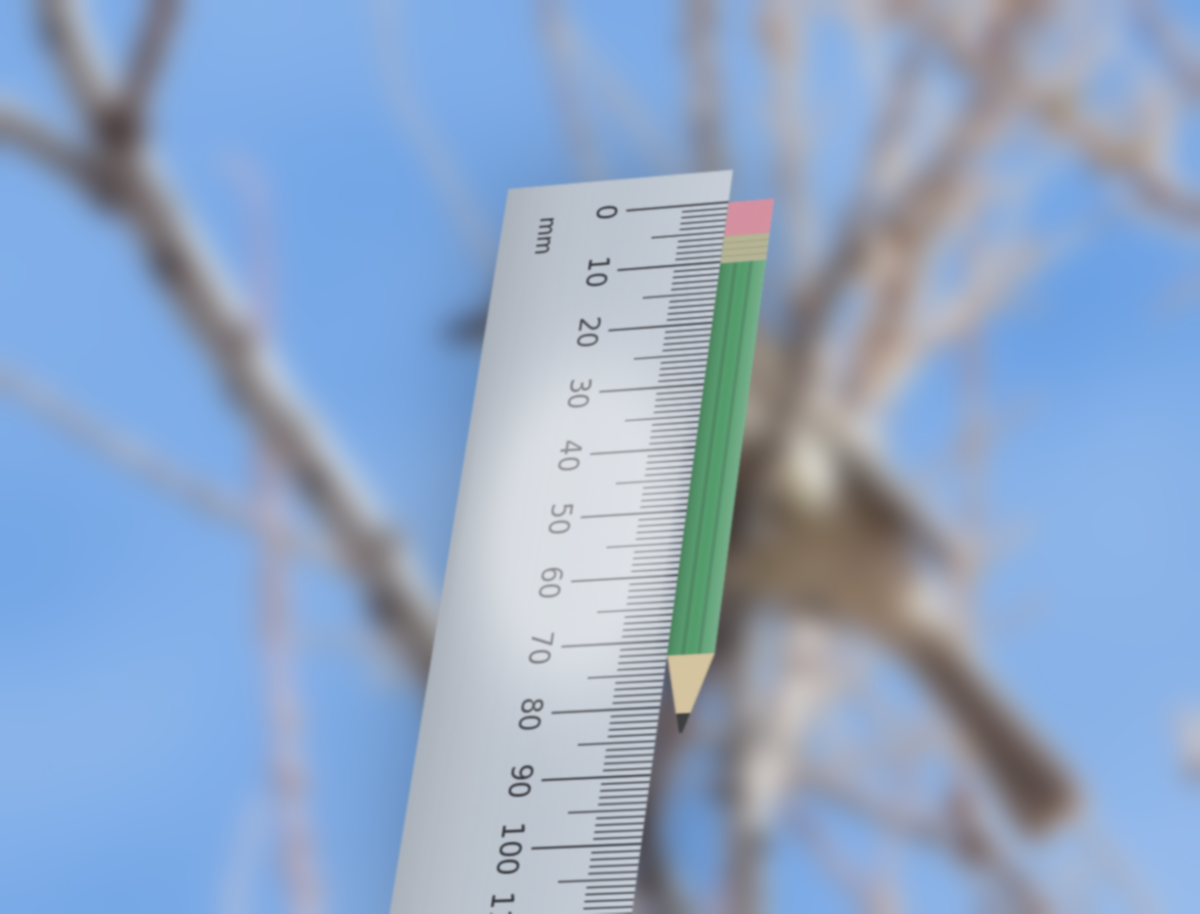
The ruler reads 84,mm
